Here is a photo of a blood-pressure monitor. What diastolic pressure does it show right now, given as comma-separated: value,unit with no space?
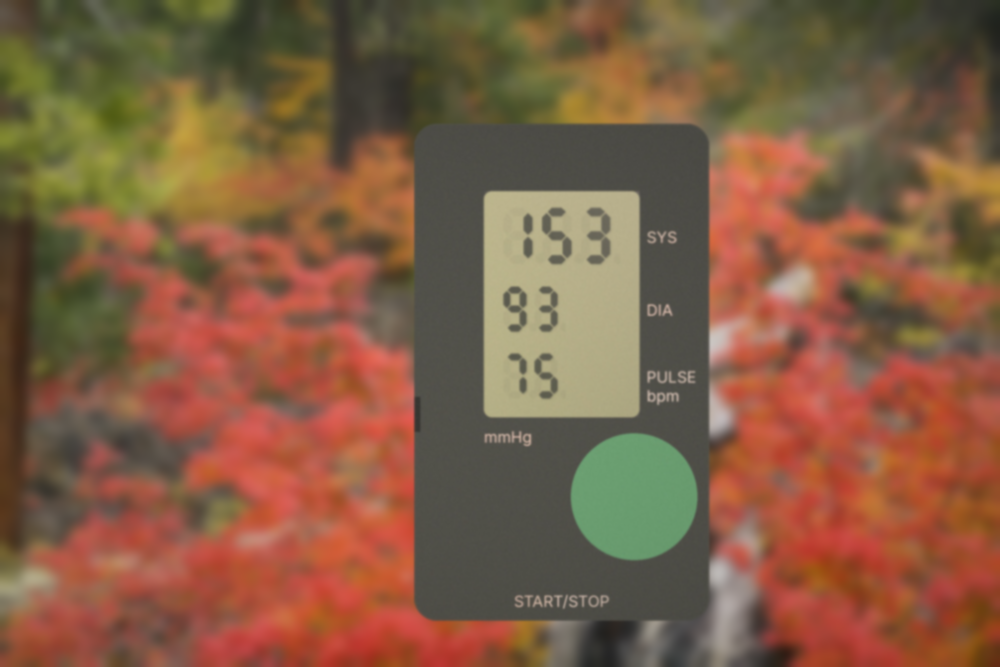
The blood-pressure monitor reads 93,mmHg
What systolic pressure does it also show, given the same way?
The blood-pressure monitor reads 153,mmHg
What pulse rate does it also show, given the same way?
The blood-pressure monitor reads 75,bpm
